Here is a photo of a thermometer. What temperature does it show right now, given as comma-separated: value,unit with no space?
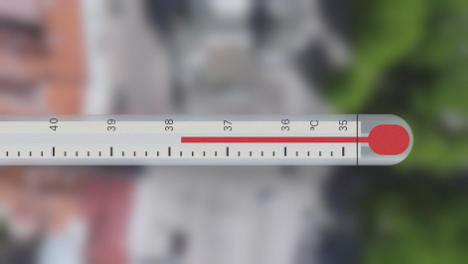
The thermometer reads 37.8,°C
